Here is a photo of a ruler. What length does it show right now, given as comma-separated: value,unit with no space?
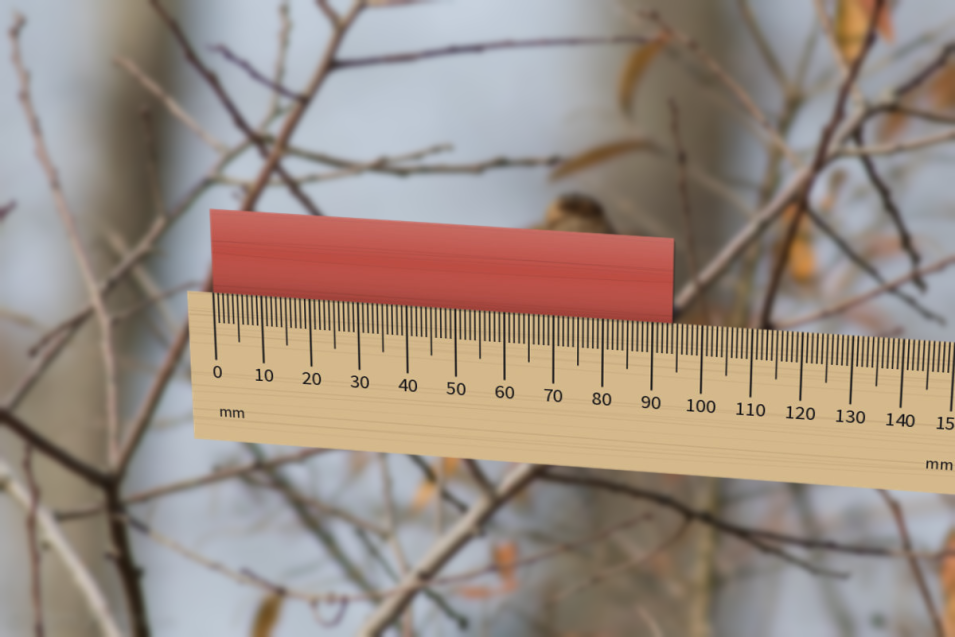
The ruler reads 94,mm
